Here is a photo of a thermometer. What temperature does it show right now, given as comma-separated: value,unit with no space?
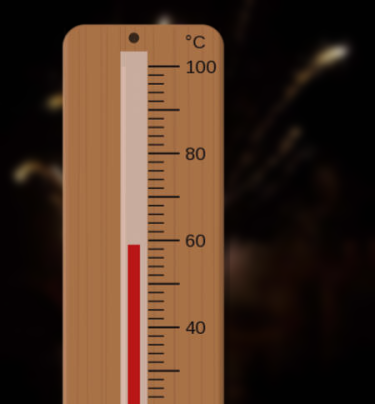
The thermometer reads 59,°C
